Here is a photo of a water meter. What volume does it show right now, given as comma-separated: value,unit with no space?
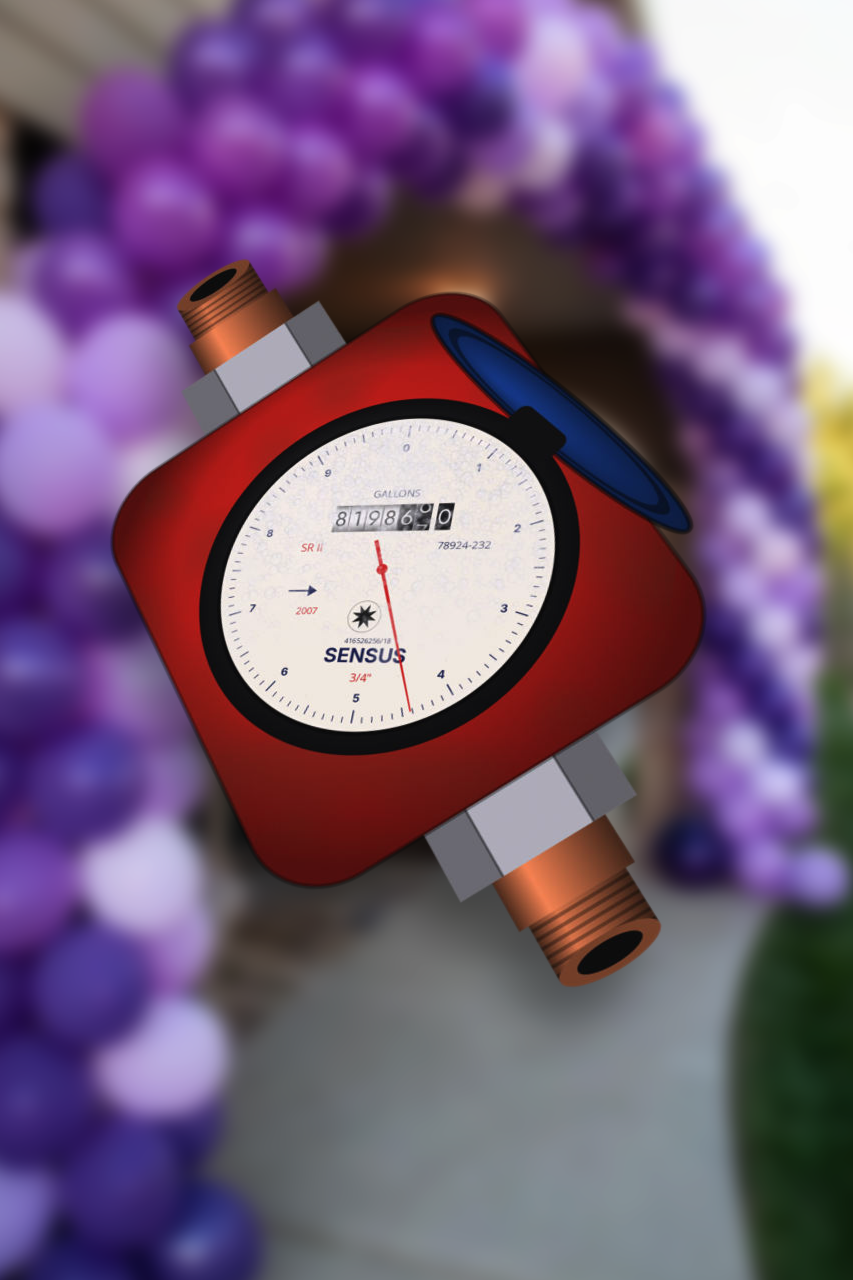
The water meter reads 8198664.4,gal
